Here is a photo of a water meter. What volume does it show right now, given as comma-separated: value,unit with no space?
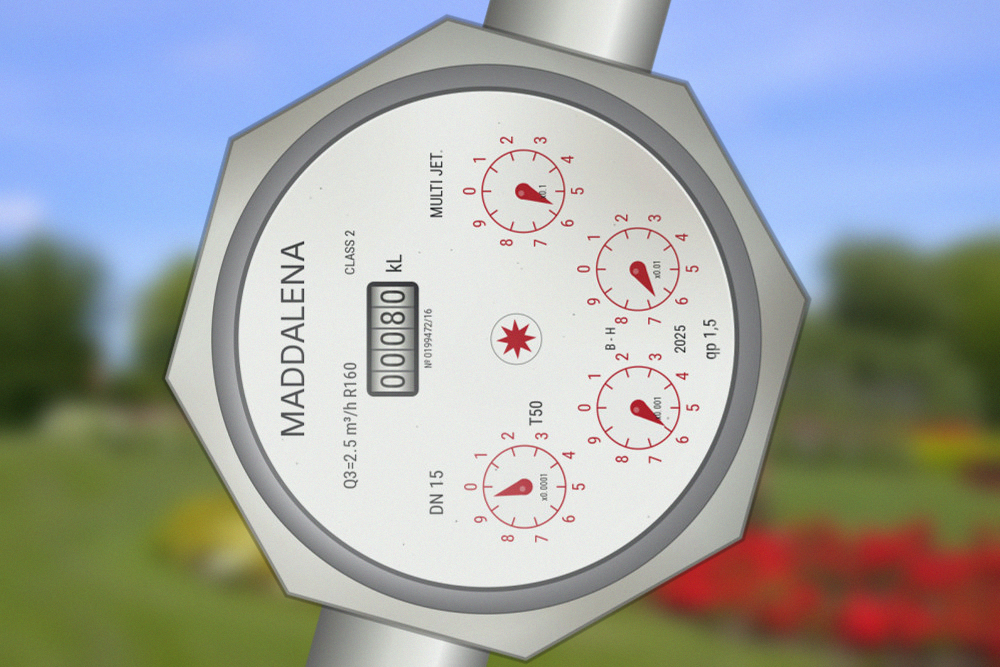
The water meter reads 80.5659,kL
